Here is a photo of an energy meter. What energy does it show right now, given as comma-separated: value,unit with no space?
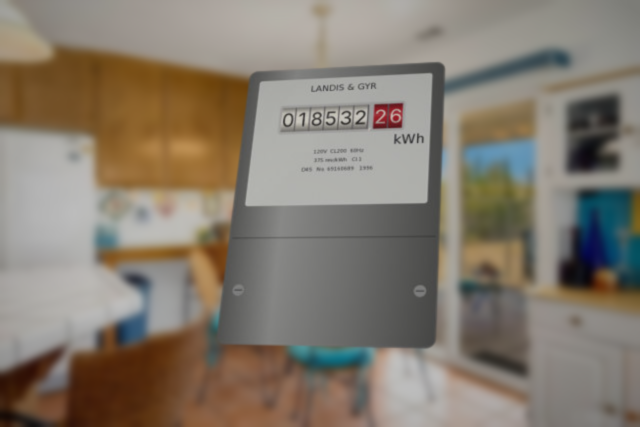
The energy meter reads 18532.26,kWh
